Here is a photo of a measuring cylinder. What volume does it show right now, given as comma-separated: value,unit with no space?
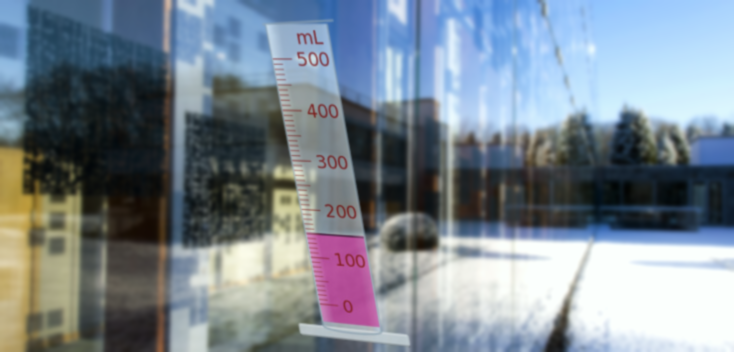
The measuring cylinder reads 150,mL
